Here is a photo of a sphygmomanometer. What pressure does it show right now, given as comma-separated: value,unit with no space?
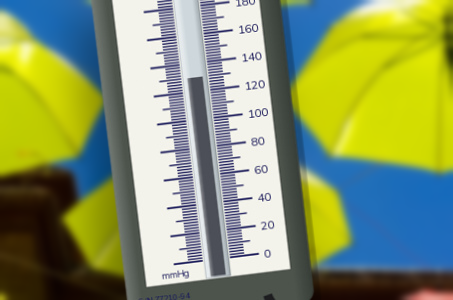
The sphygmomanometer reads 130,mmHg
